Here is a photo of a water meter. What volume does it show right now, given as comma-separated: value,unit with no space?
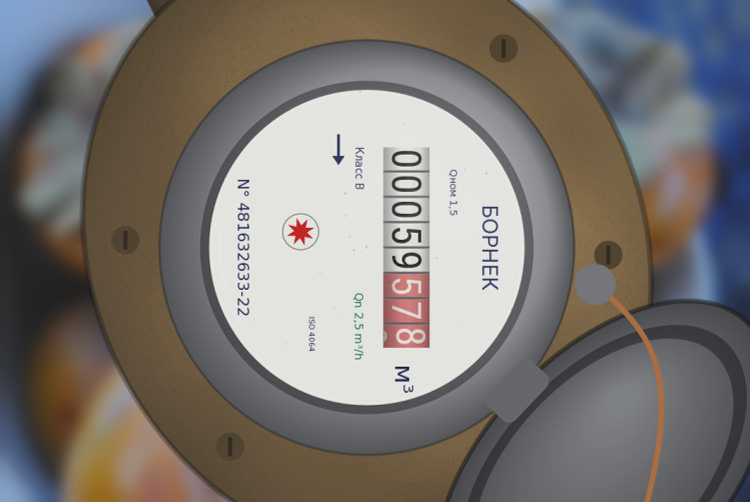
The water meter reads 59.578,m³
